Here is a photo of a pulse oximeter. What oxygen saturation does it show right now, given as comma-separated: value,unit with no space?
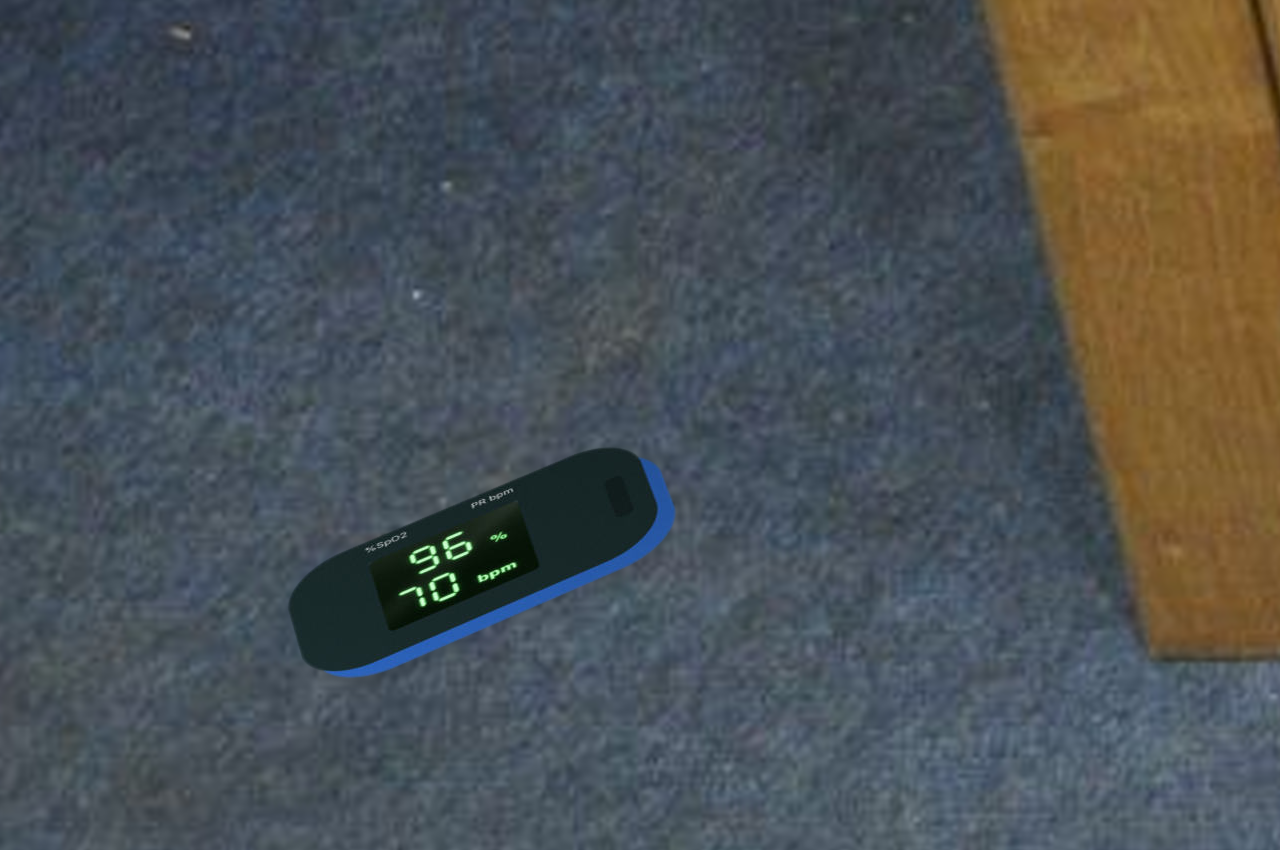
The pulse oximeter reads 96,%
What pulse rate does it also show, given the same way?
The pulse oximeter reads 70,bpm
